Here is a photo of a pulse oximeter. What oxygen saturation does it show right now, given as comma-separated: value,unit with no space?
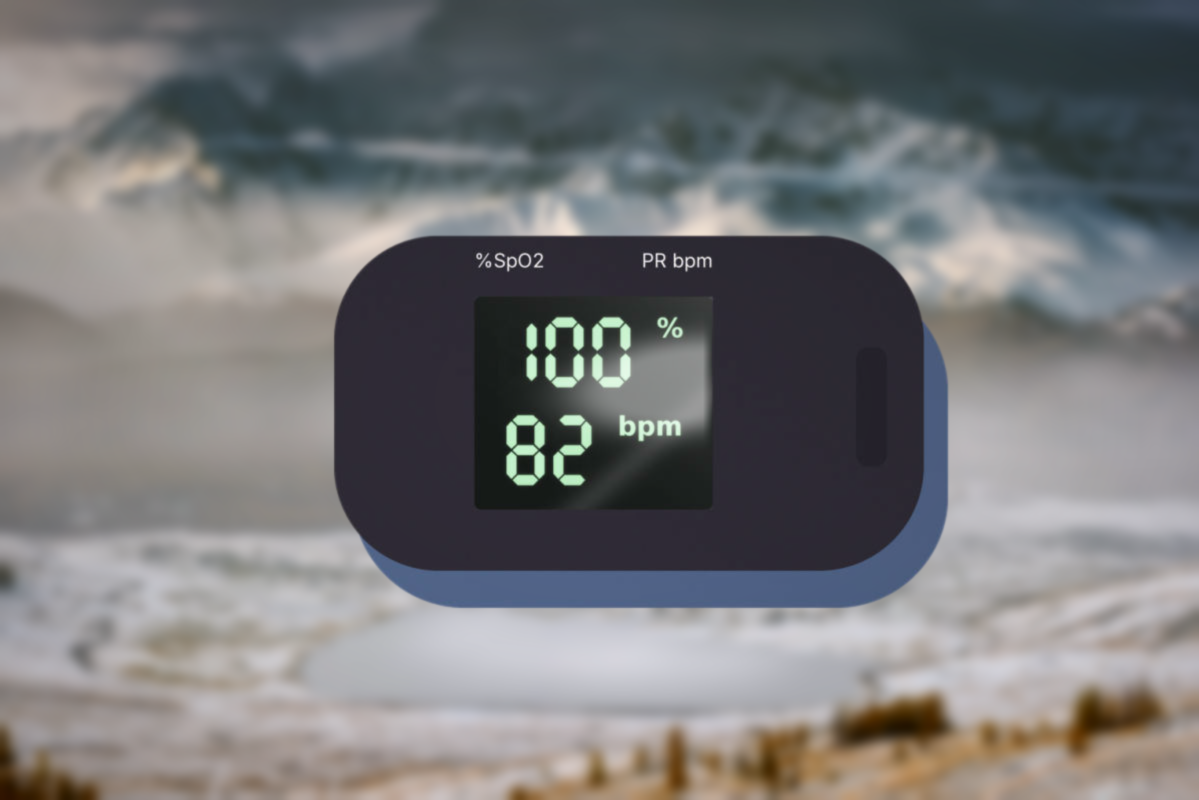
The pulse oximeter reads 100,%
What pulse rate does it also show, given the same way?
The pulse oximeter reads 82,bpm
